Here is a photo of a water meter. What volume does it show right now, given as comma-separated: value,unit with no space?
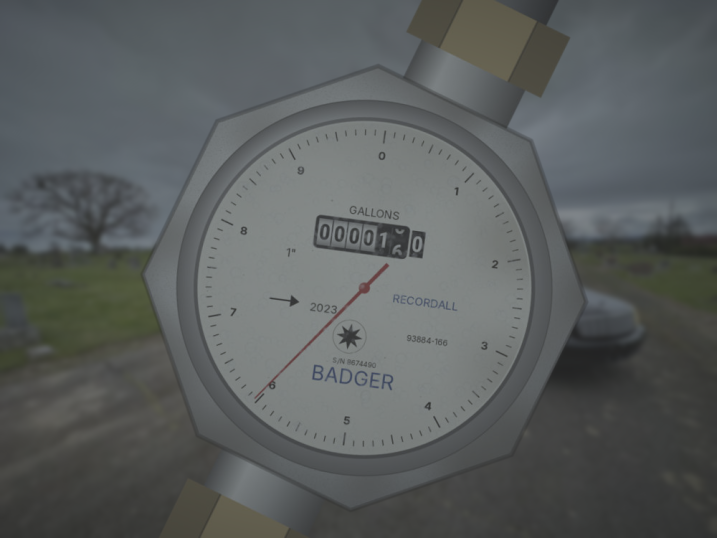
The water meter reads 156.0,gal
